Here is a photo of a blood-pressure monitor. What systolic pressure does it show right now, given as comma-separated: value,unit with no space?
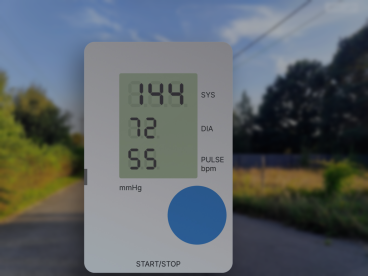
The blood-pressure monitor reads 144,mmHg
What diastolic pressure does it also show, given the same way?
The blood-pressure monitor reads 72,mmHg
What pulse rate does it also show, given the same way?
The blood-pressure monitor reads 55,bpm
